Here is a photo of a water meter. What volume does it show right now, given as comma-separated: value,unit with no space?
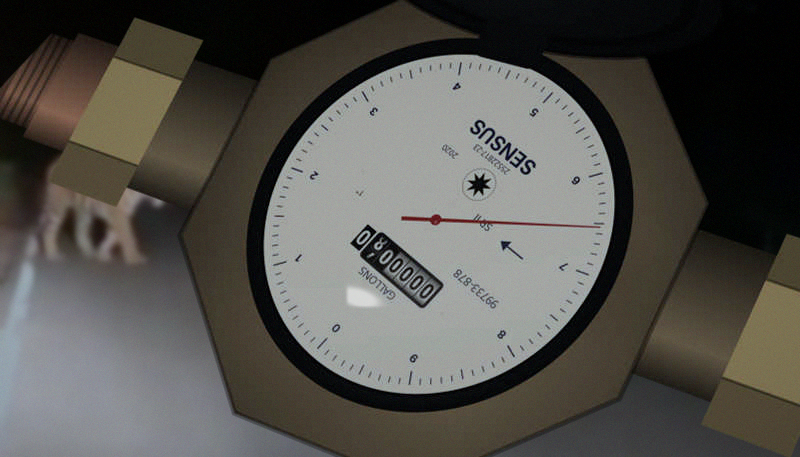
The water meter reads 76.5,gal
